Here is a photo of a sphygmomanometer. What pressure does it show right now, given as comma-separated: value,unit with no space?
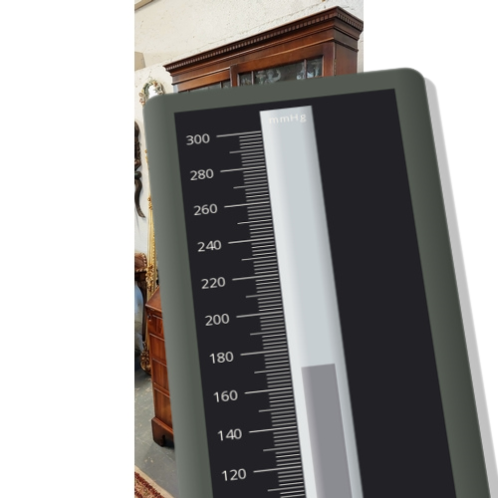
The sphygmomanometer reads 170,mmHg
